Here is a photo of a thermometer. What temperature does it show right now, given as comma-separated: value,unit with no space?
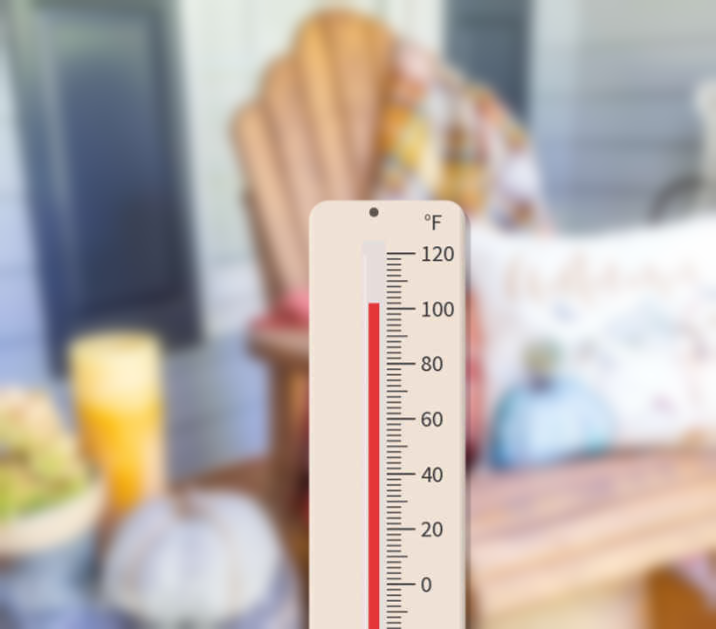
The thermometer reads 102,°F
